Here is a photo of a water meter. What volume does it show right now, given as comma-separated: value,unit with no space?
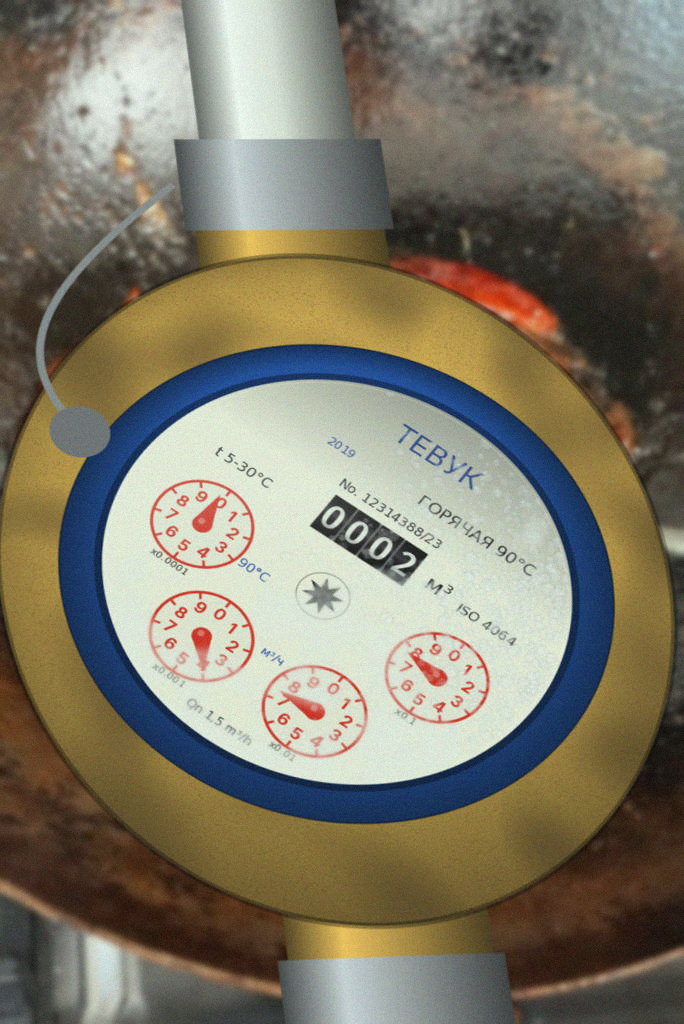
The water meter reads 2.7739,m³
